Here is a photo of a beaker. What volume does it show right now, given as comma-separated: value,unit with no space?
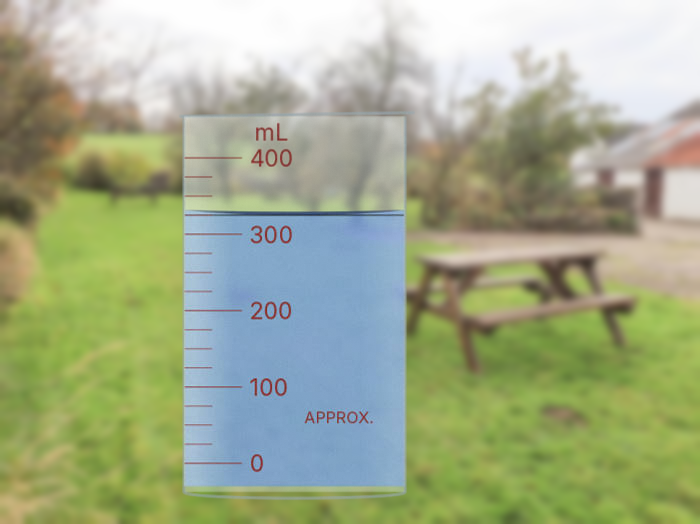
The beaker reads 325,mL
